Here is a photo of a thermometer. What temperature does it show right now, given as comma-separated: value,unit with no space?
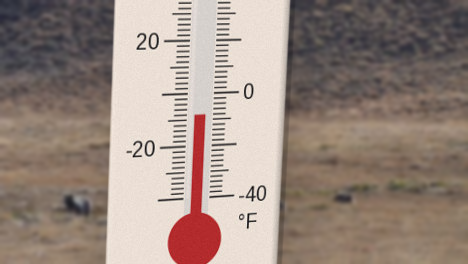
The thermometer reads -8,°F
